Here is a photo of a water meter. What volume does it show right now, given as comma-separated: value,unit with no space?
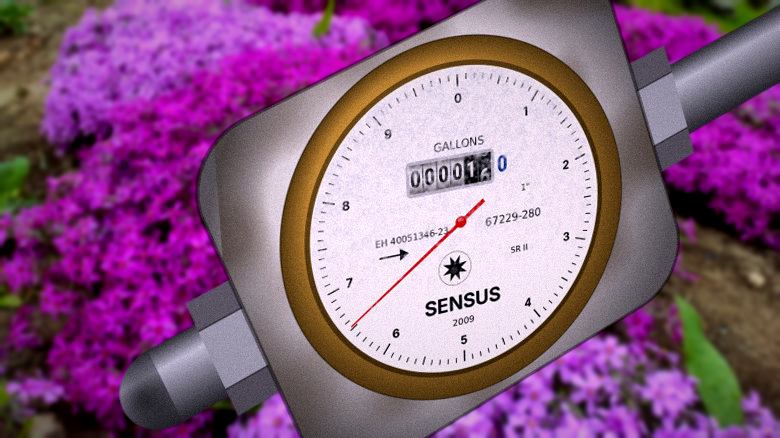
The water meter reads 156.5,gal
